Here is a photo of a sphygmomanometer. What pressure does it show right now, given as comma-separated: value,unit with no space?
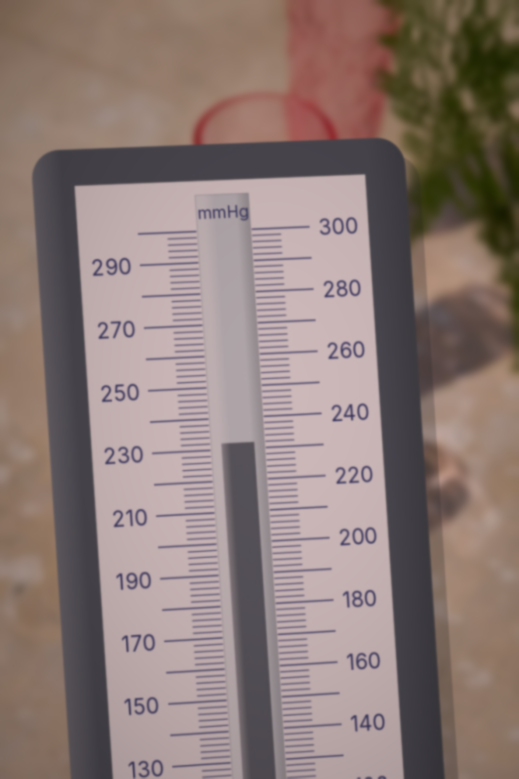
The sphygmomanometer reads 232,mmHg
